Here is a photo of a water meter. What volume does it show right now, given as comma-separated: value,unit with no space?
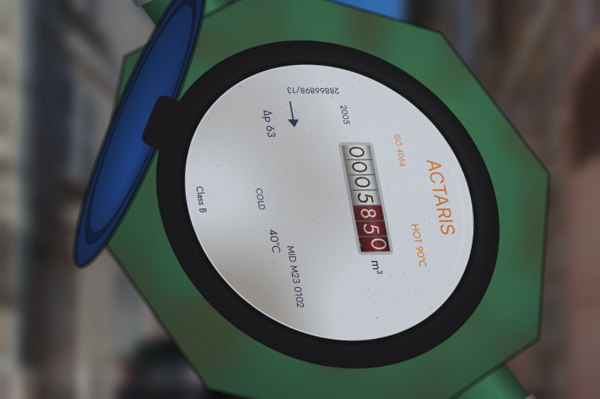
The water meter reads 5.850,m³
